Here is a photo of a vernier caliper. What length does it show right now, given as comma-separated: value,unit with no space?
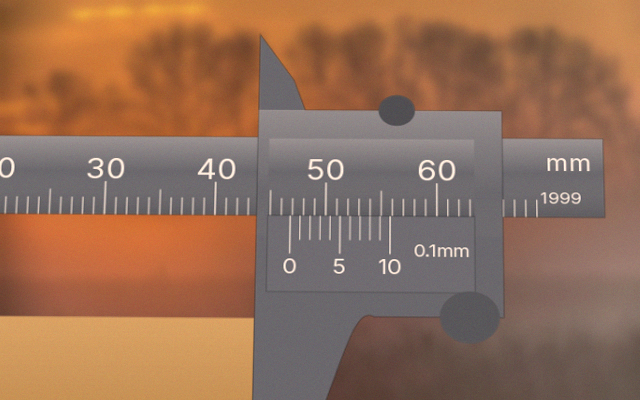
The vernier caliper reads 46.8,mm
